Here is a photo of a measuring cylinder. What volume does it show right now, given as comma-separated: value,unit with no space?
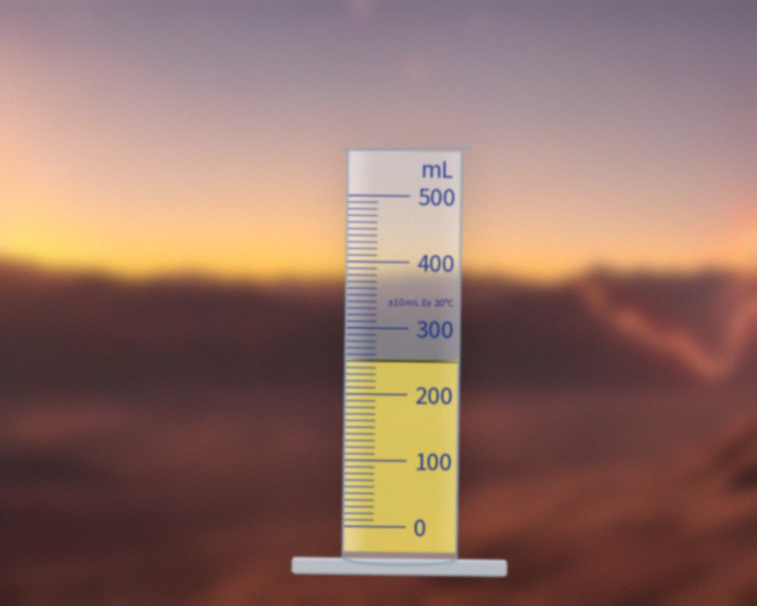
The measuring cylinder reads 250,mL
